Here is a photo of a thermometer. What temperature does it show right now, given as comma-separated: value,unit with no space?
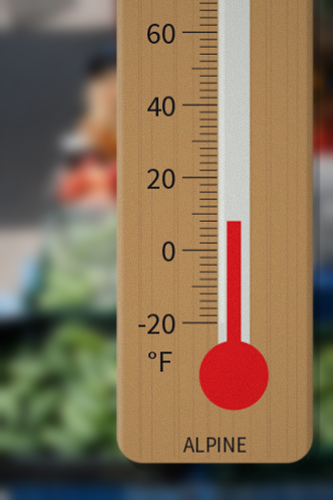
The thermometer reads 8,°F
